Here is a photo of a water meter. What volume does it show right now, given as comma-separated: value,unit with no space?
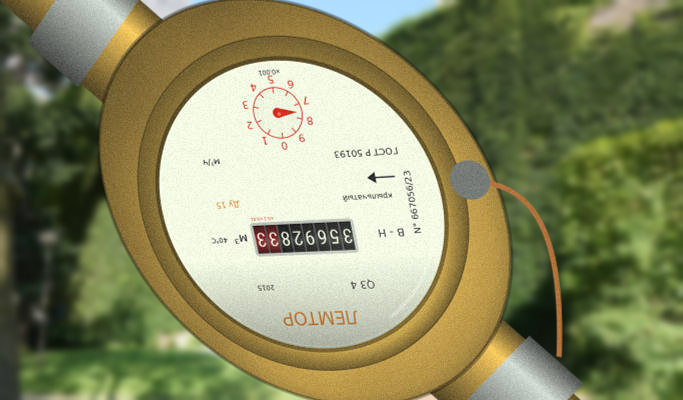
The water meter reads 356928.337,m³
